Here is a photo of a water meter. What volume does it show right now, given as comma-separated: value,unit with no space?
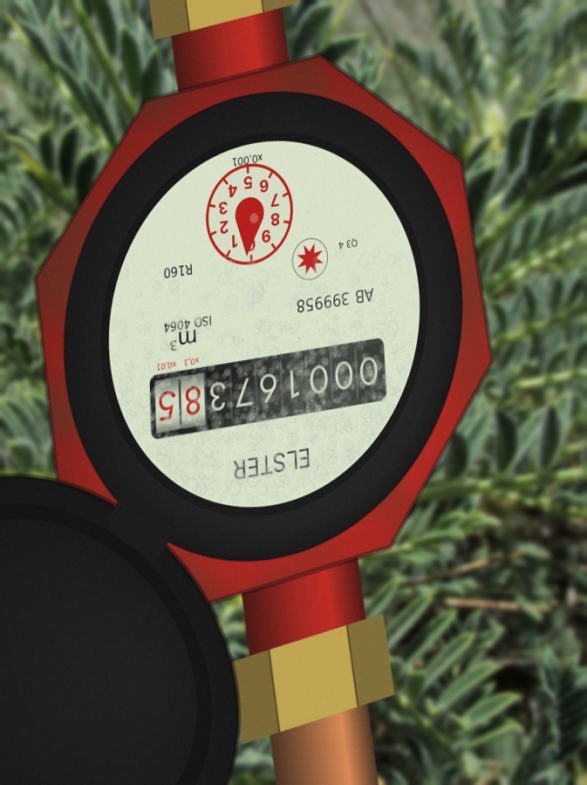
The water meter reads 1673.850,m³
